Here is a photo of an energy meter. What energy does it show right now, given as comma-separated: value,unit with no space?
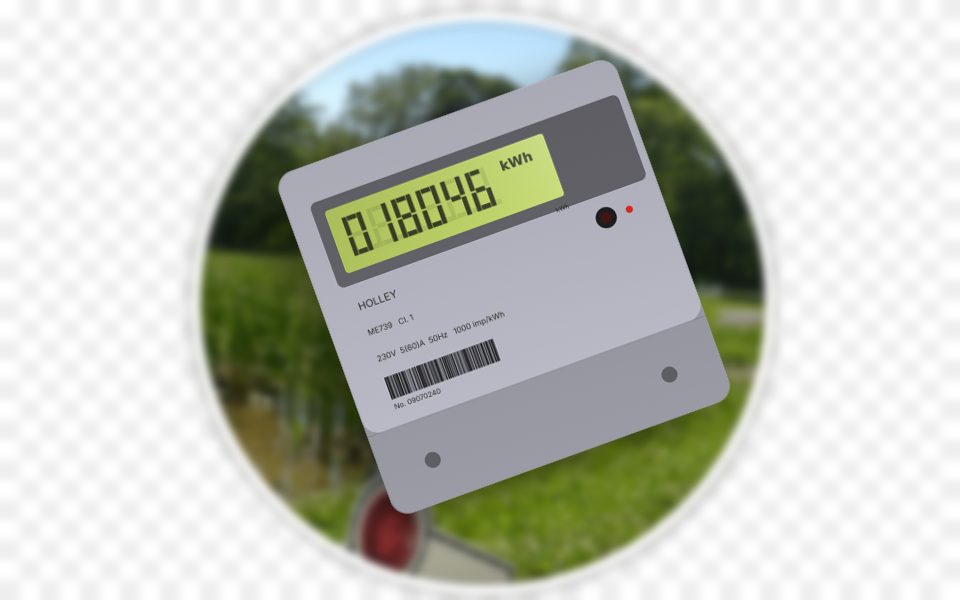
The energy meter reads 18046,kWh
